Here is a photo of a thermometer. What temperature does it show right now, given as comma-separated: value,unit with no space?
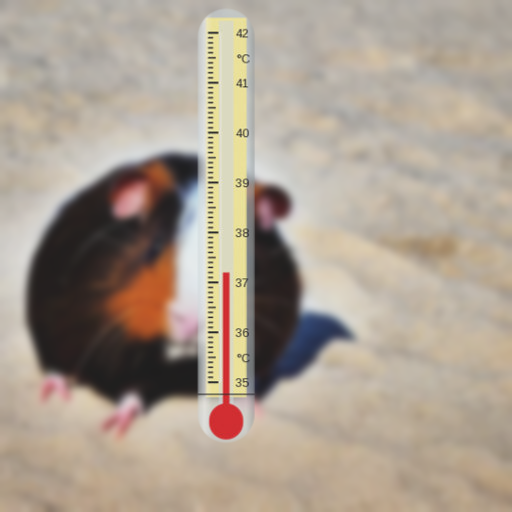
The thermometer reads 37.2,°C
